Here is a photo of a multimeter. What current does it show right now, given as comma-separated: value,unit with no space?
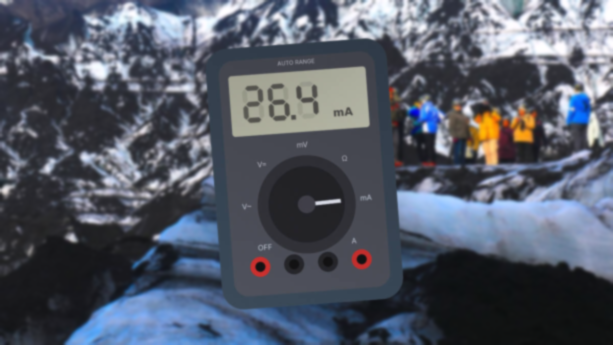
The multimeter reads 26.4,mA
